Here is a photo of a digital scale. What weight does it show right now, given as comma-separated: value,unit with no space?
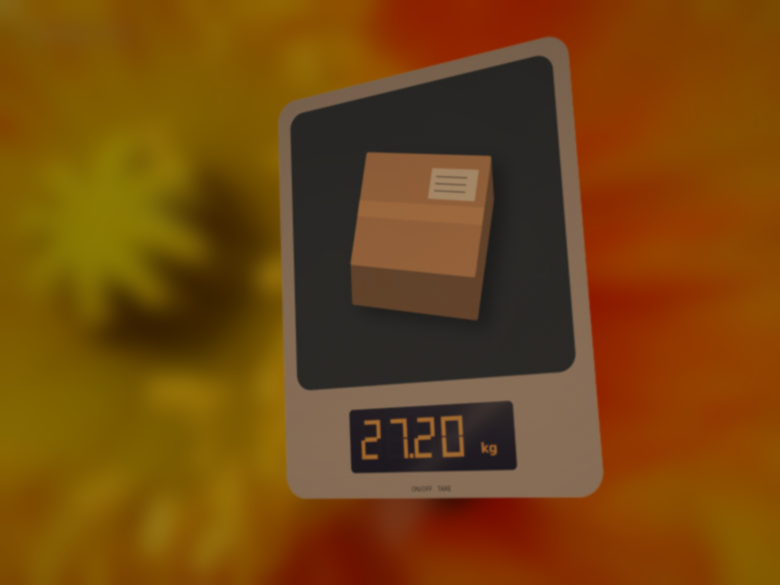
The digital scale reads 27.20,kg
